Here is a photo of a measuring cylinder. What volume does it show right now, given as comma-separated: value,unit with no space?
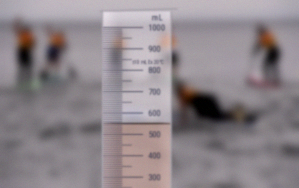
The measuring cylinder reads 550,mL
